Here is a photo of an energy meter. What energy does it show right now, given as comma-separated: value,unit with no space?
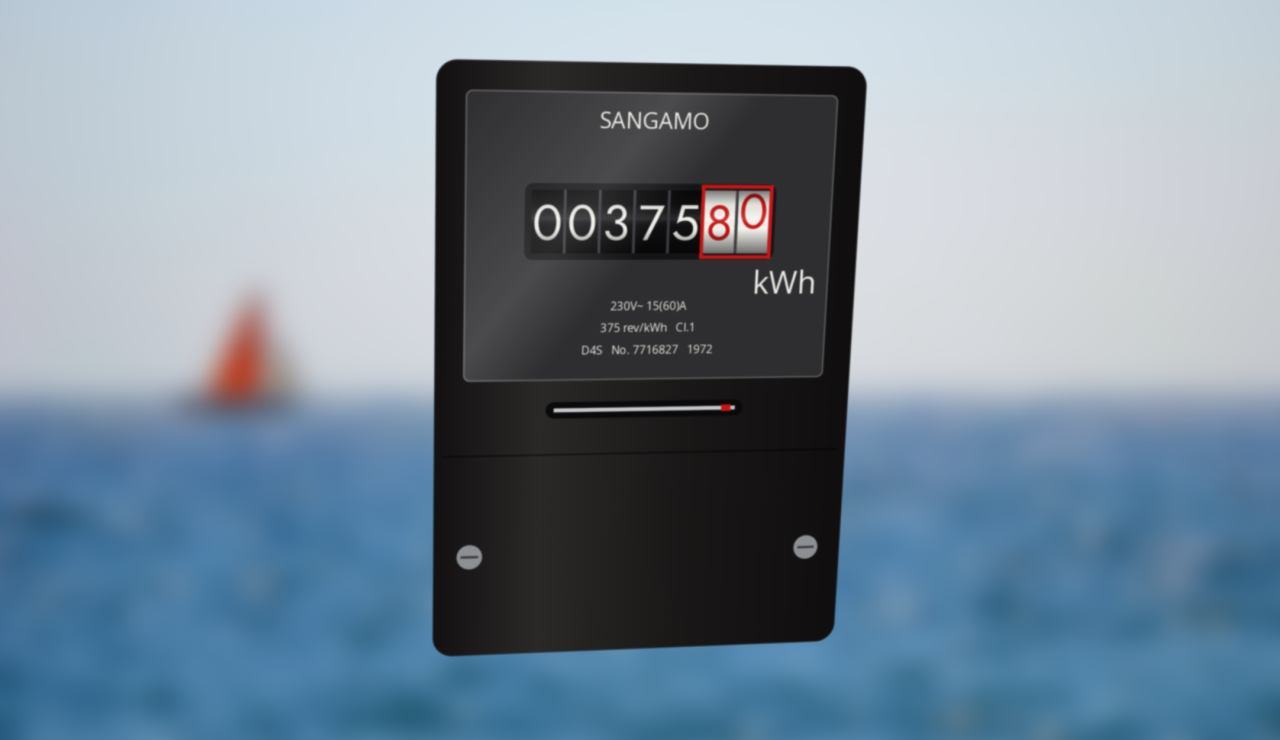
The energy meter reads 375.80,kWh
